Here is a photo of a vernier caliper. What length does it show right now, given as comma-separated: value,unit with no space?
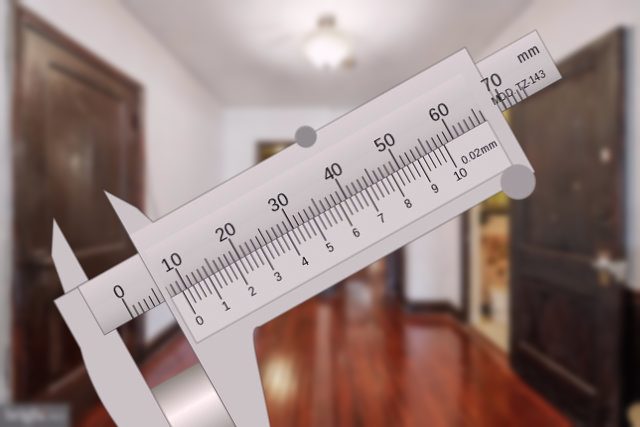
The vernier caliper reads 9.2,mm
